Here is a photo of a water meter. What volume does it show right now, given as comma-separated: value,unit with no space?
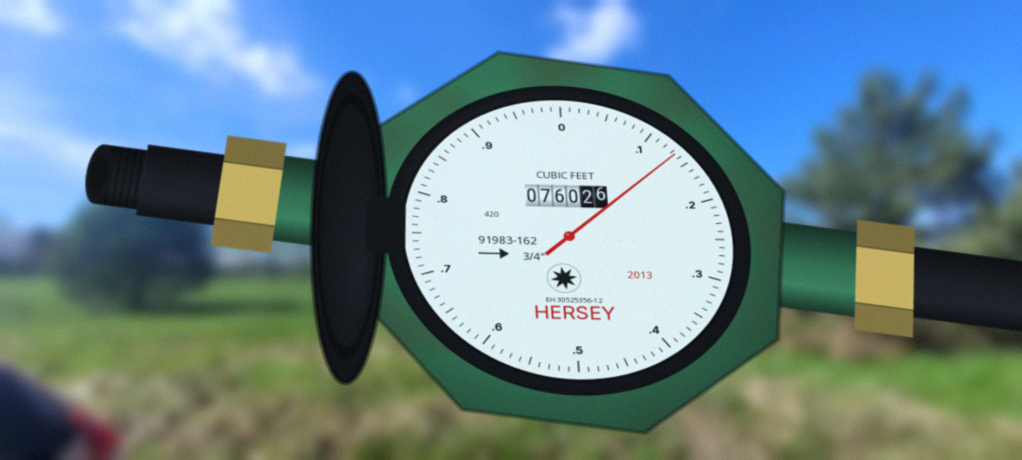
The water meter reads 76026.13,ft³
